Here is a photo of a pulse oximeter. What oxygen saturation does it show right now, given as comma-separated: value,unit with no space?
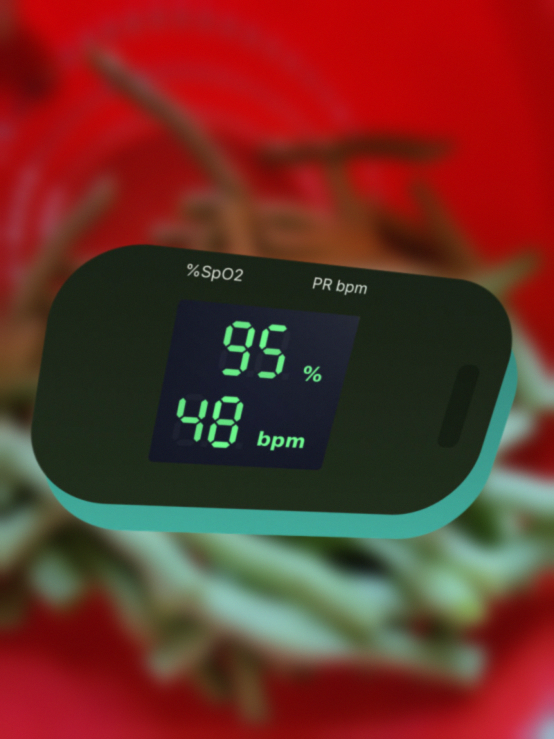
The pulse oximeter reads 95,%
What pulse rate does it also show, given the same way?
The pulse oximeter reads 48,bpm
